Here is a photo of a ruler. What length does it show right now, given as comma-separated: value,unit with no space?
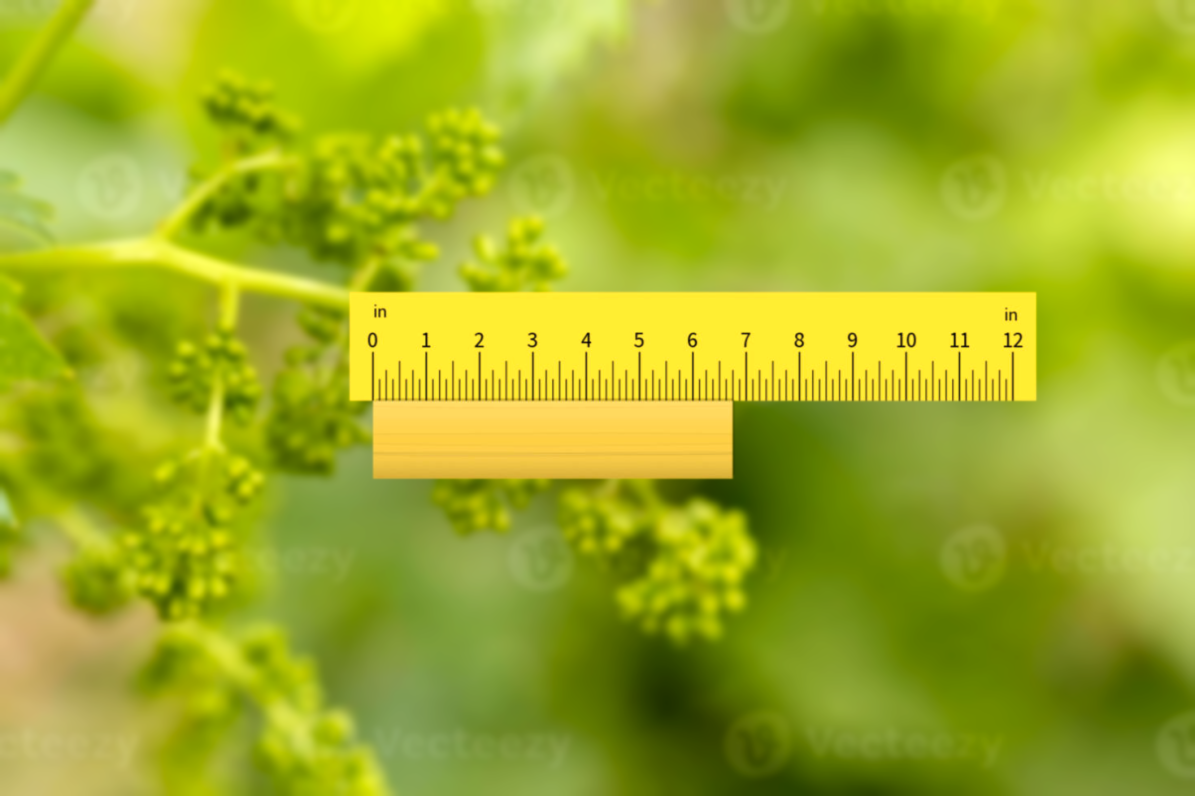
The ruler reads 6.75,in
